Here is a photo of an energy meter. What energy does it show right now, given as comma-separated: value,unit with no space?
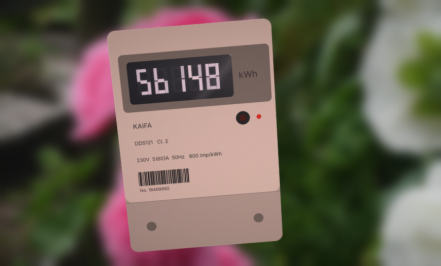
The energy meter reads 56148,kWh
